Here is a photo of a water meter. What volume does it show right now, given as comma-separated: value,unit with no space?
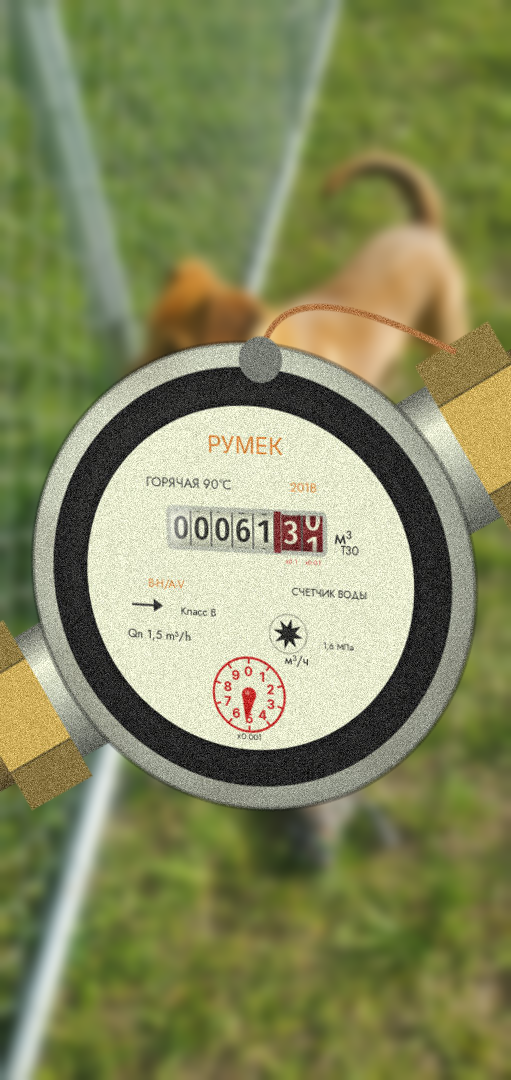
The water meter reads 61.305,m³
